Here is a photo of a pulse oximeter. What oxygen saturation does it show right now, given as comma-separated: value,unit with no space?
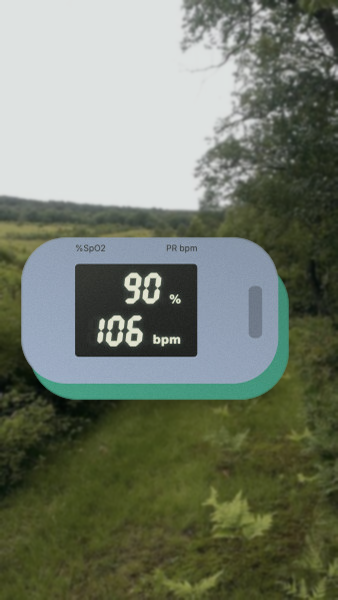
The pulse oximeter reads 90,%
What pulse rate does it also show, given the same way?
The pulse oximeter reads 106,bpm
